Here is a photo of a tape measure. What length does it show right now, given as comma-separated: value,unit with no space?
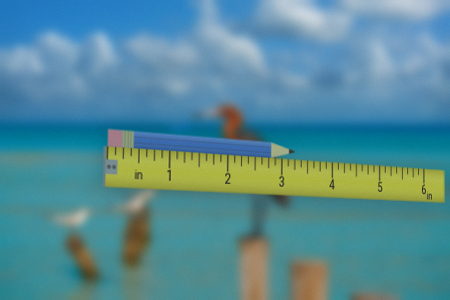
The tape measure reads 3.25,in
